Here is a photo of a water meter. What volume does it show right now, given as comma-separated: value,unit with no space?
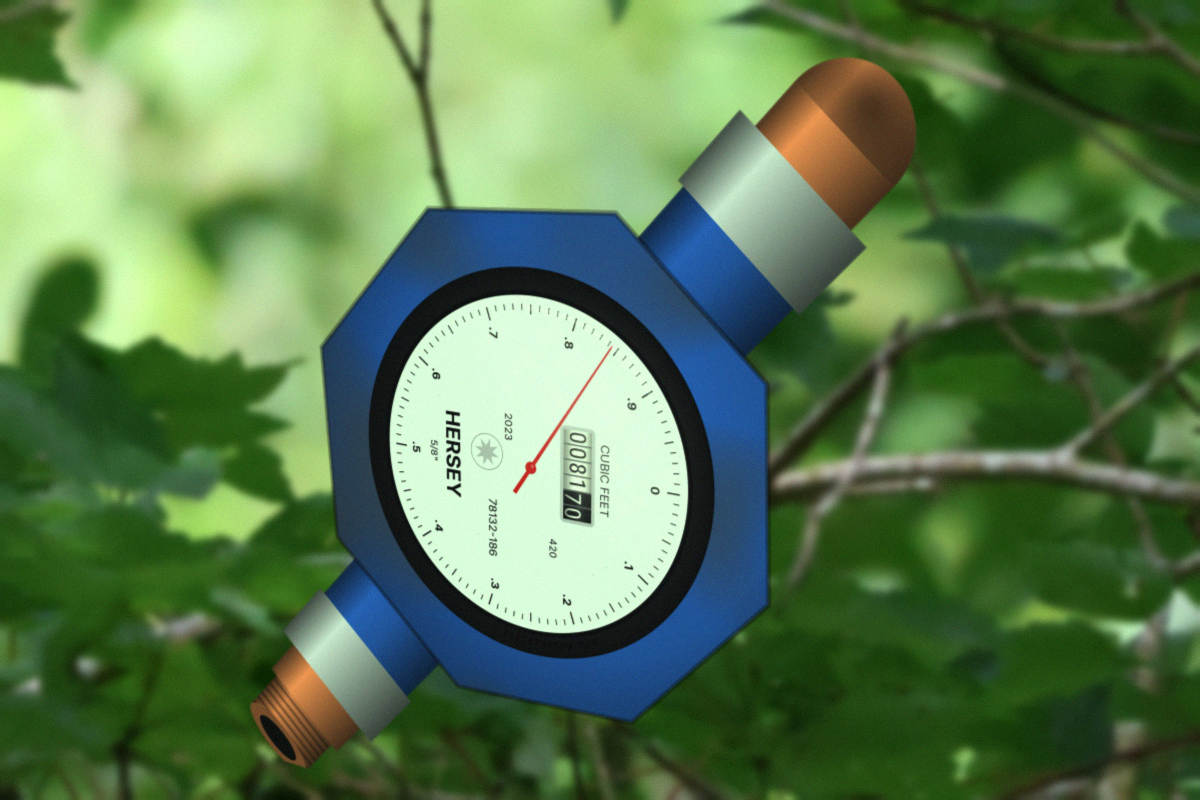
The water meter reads 8169.84,ft³
